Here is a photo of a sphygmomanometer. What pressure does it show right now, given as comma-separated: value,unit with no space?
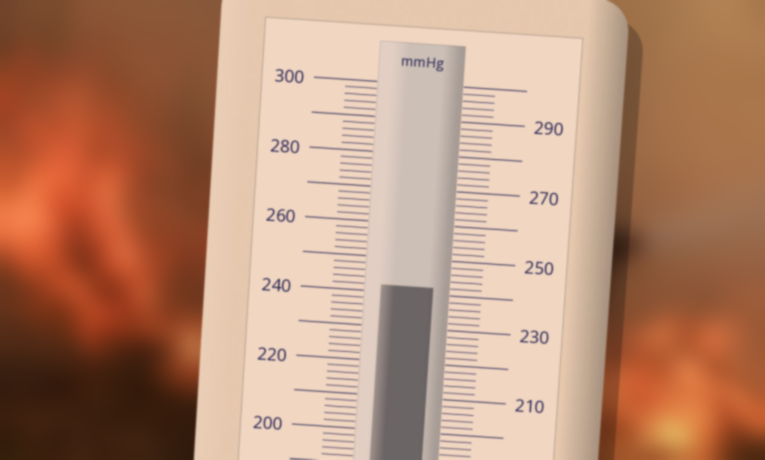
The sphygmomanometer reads 242,mmHg
